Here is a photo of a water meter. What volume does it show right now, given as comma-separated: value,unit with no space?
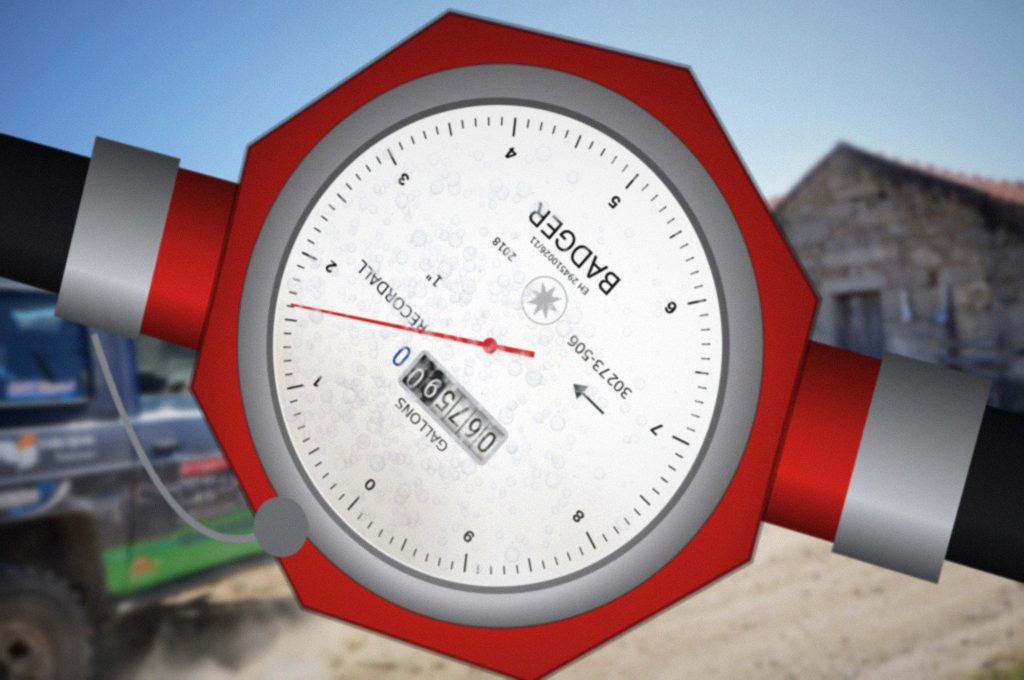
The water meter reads 675901.6,gal
